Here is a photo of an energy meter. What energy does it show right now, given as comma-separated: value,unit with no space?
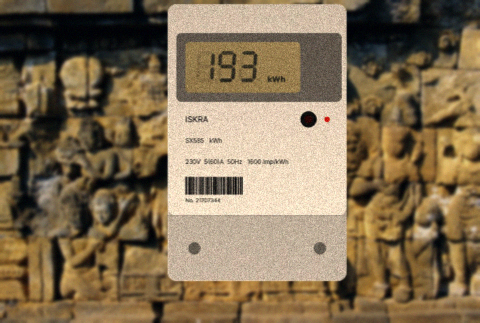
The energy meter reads 193,kWh
